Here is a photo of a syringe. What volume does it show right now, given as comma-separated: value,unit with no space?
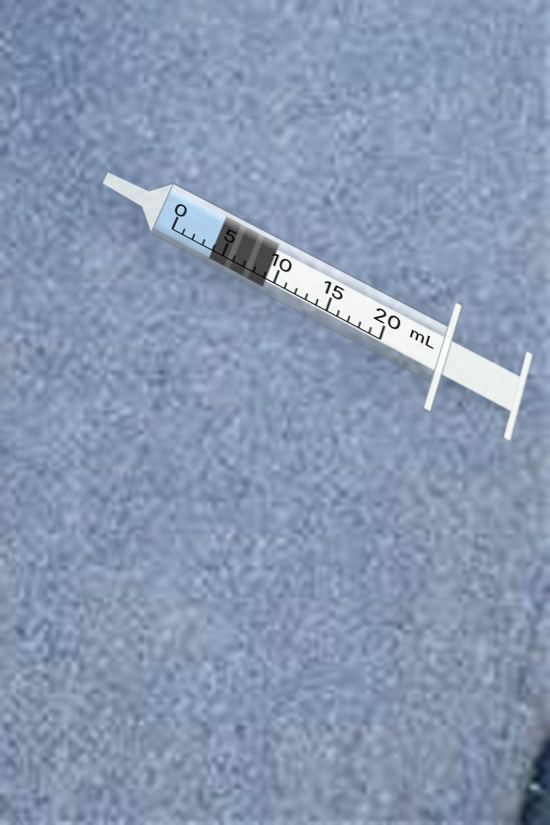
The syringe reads 4,mL
